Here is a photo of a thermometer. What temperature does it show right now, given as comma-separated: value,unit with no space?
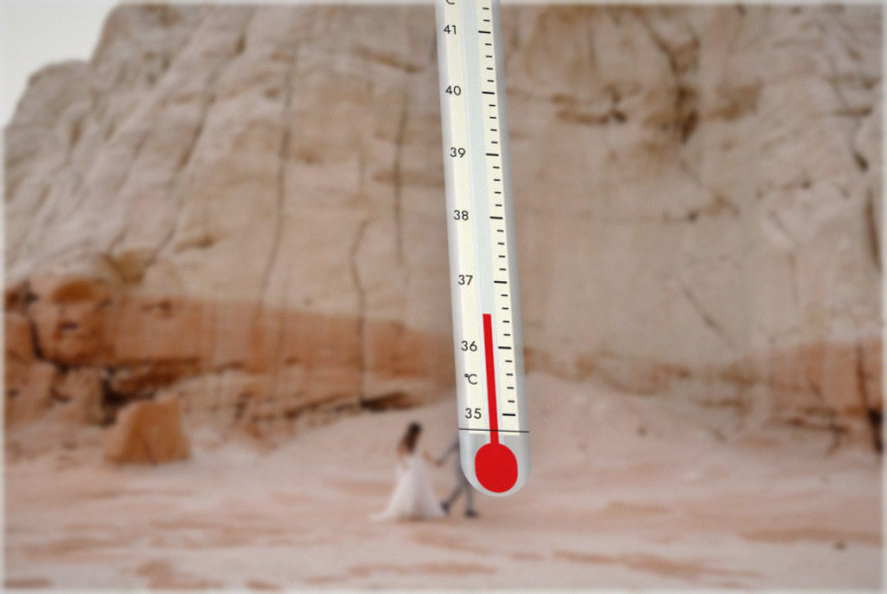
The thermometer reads 36.5,°C
